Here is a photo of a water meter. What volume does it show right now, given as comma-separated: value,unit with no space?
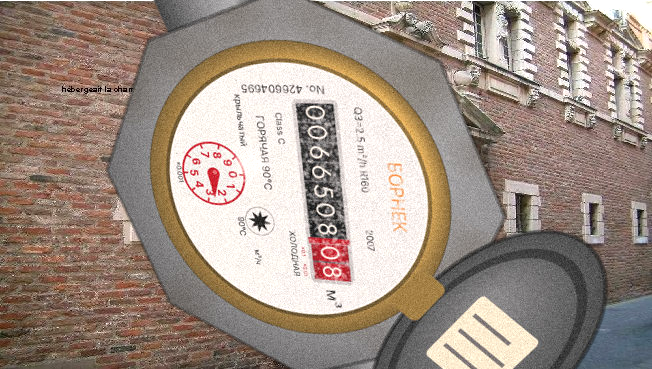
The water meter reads 66508.082,m³
